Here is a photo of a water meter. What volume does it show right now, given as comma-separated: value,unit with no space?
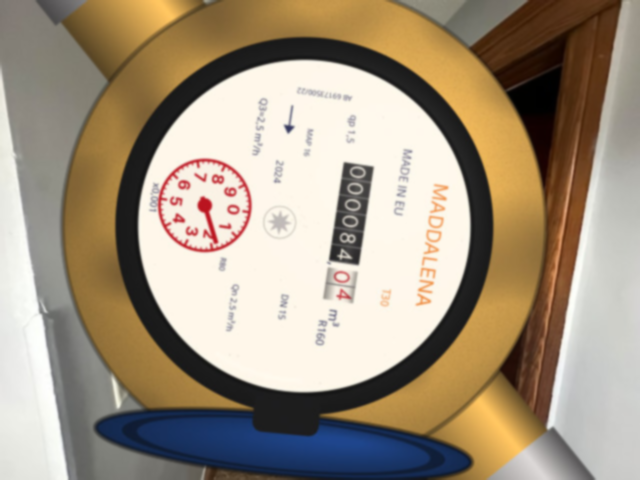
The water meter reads 84.041,m³
